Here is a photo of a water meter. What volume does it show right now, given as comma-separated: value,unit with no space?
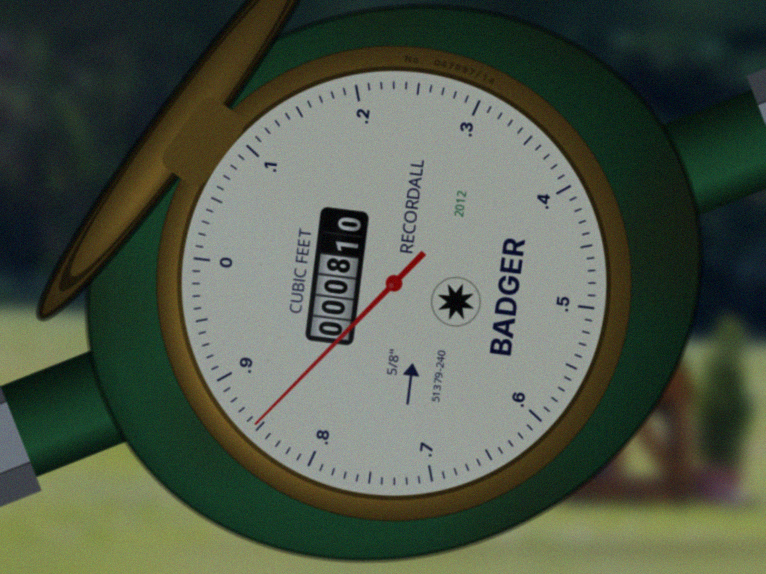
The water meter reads 809.85,ft³
